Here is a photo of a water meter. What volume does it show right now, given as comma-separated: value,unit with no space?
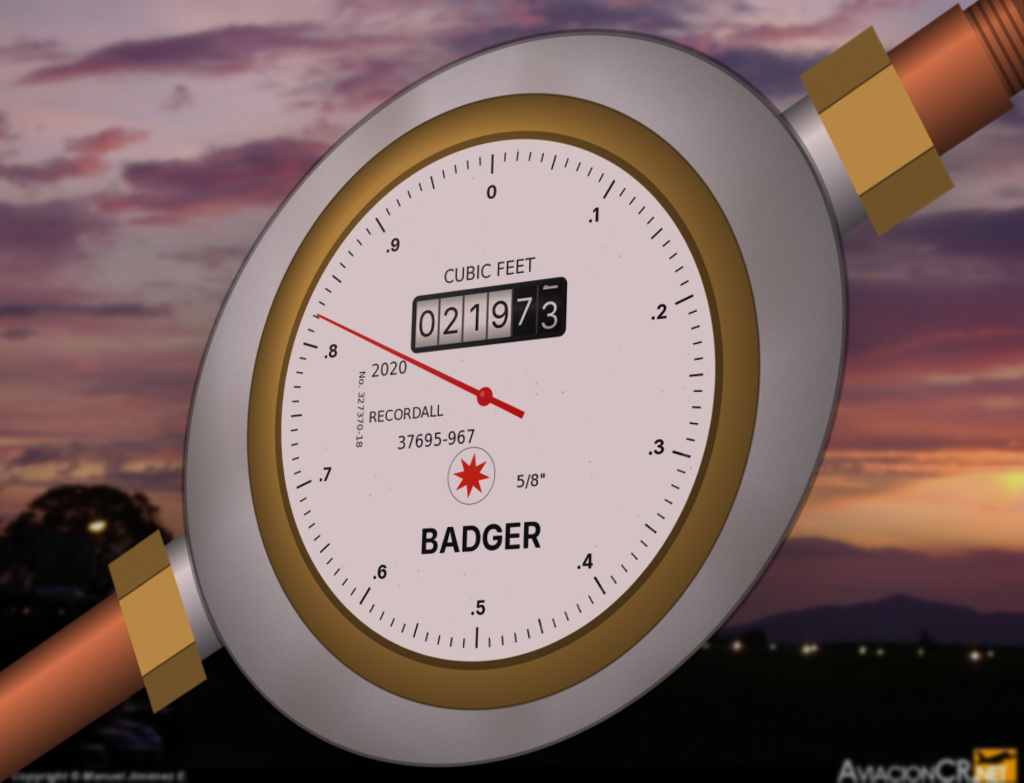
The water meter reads 21972.82,ft³
